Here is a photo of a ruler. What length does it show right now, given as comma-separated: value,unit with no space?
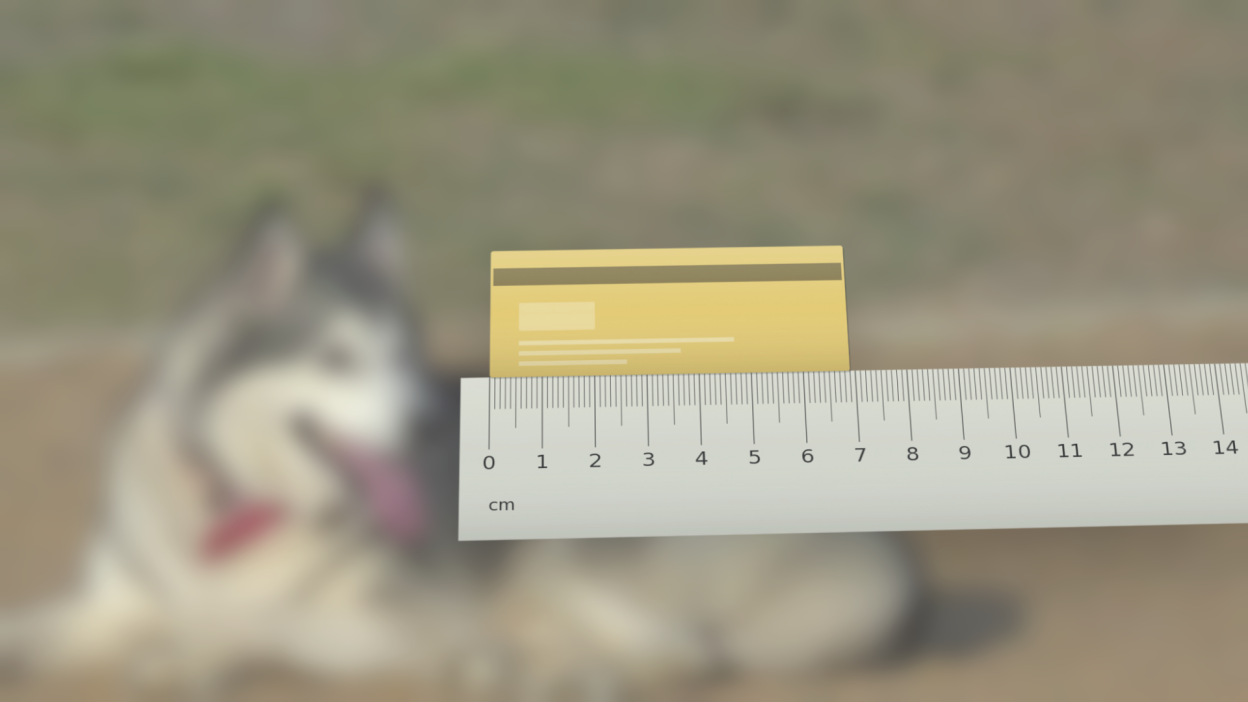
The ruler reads 6.9,cm
